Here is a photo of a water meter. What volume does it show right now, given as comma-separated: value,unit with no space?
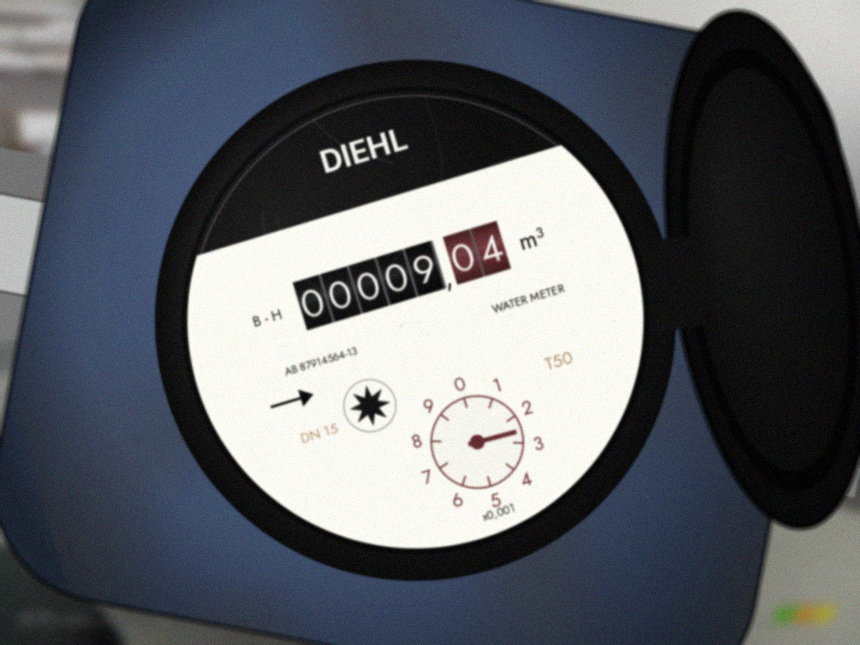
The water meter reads 9.042,m³
